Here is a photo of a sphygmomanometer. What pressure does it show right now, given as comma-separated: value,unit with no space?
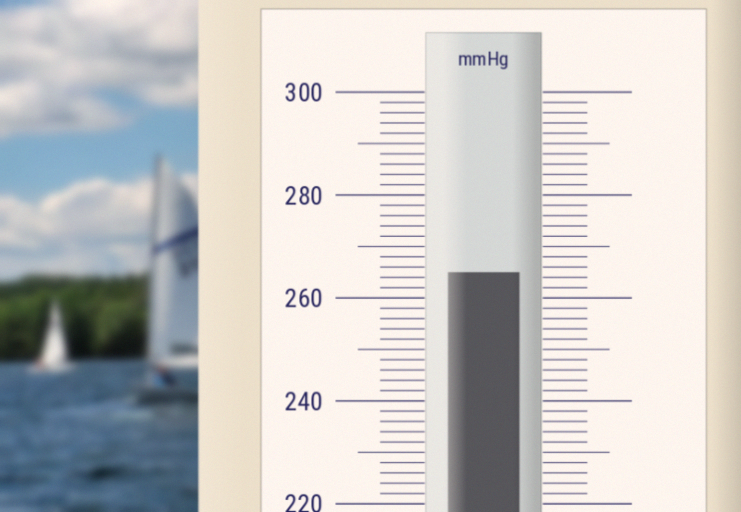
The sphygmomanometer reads 265,mmHg
